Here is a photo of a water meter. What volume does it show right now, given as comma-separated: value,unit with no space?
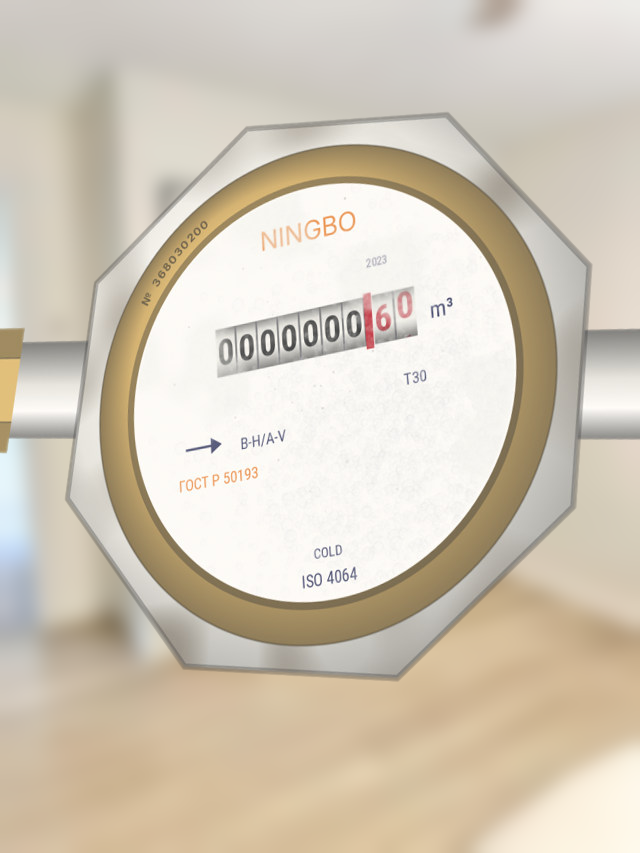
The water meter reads 0.60,m³
